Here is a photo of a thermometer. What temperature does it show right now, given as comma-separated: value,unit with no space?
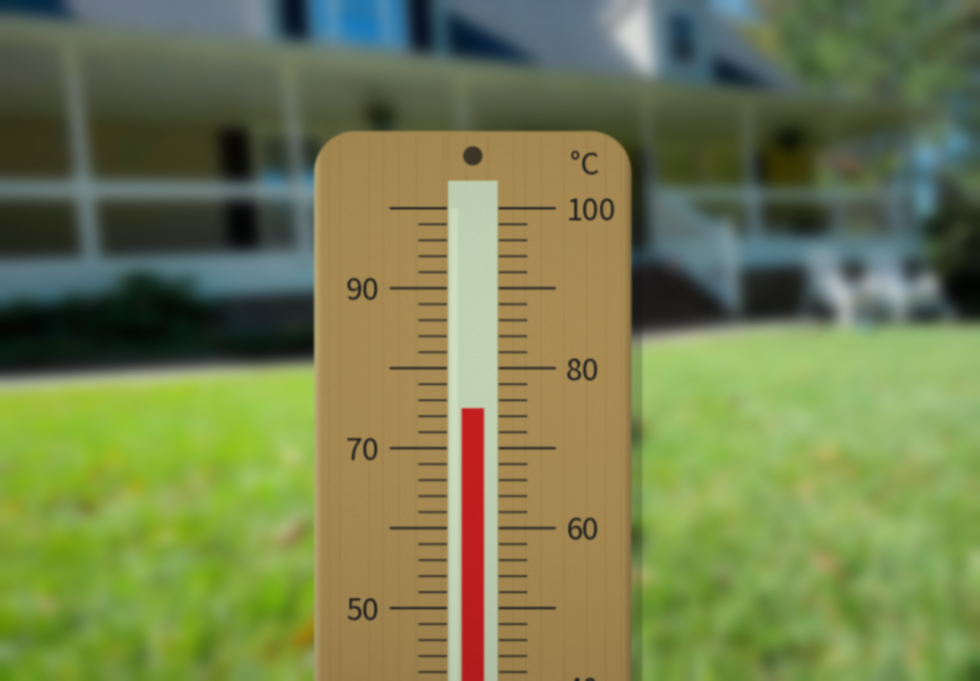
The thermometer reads 75,°C
